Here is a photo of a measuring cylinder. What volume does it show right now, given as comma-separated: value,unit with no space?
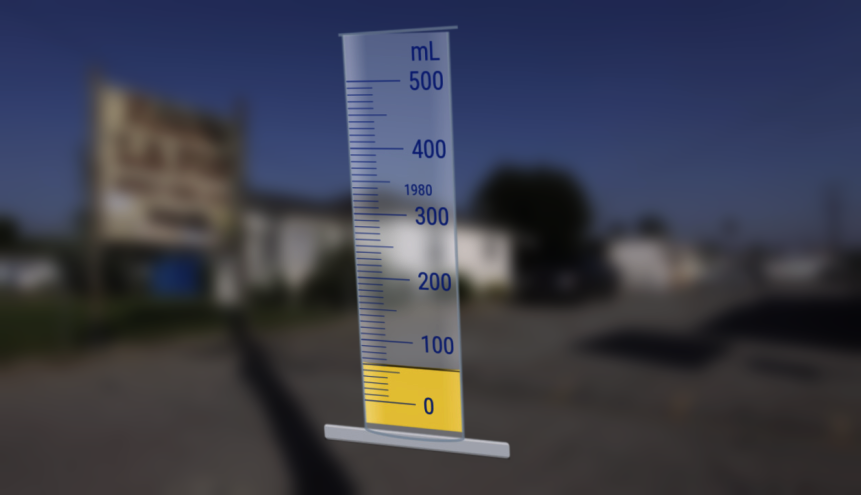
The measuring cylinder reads 60,mL
